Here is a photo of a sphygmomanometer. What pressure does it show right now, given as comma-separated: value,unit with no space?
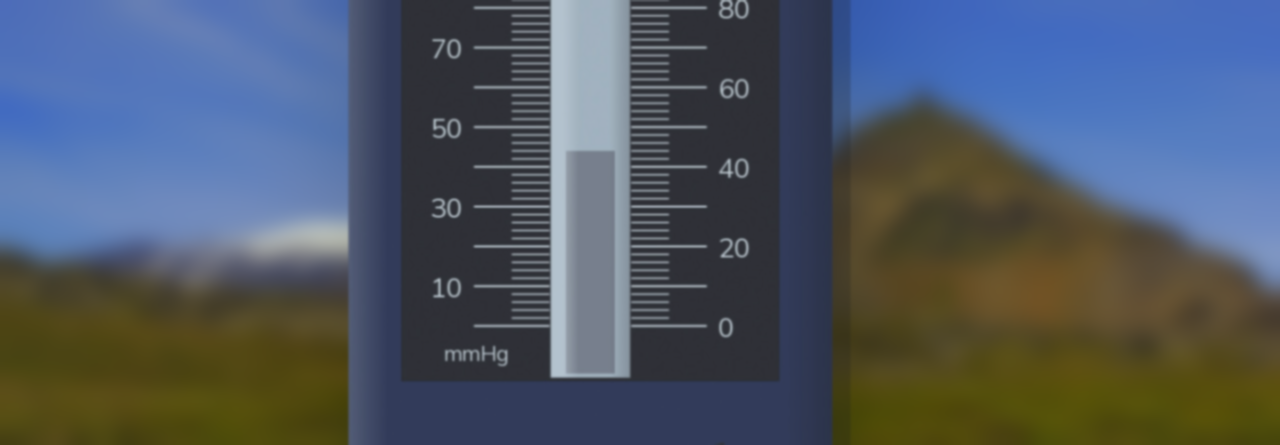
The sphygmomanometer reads 44,mmHg
